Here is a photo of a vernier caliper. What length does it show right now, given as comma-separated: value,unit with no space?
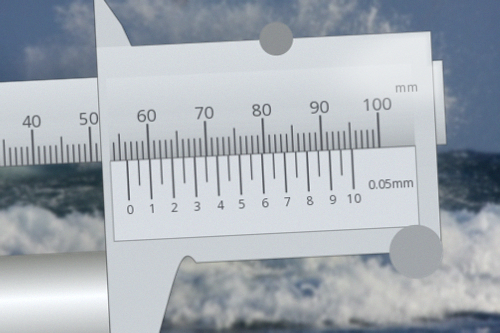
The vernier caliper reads 56.2,mm
